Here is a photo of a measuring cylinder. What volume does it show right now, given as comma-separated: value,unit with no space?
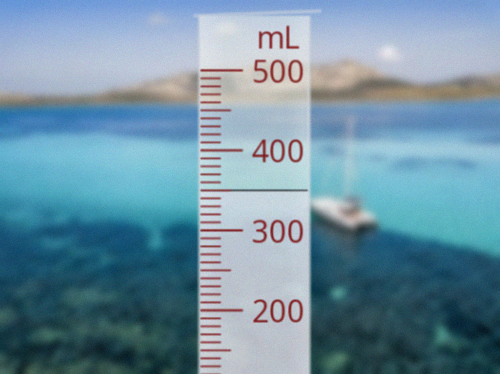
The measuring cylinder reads 350,mL
